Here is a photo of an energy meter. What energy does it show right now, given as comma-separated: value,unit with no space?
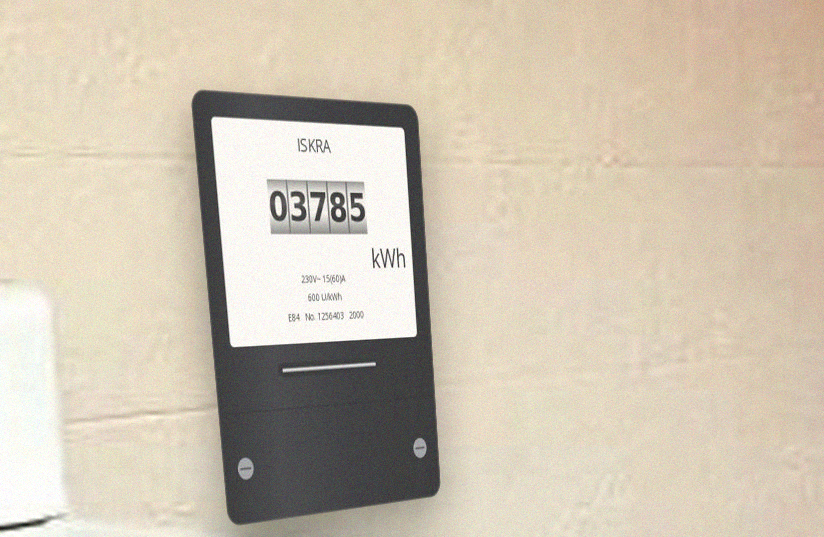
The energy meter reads 3785,kWh
